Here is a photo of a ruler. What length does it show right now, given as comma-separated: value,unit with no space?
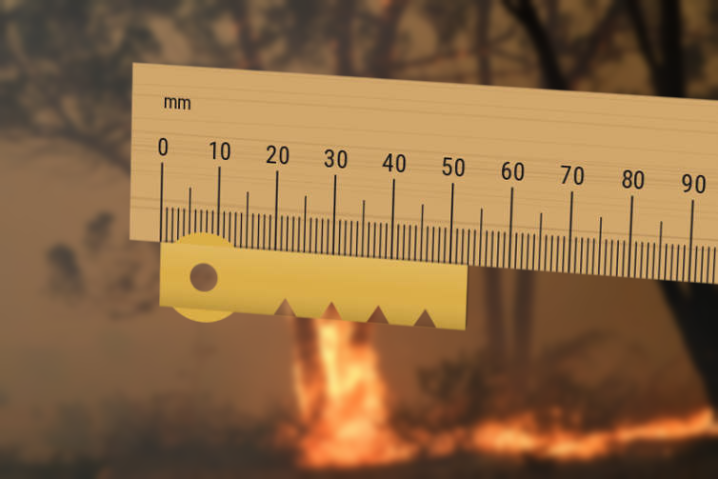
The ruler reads 53,mm
